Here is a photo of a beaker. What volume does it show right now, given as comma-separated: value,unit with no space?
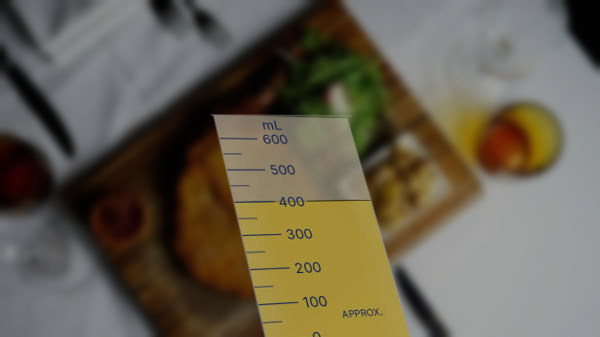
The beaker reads 400,mL
